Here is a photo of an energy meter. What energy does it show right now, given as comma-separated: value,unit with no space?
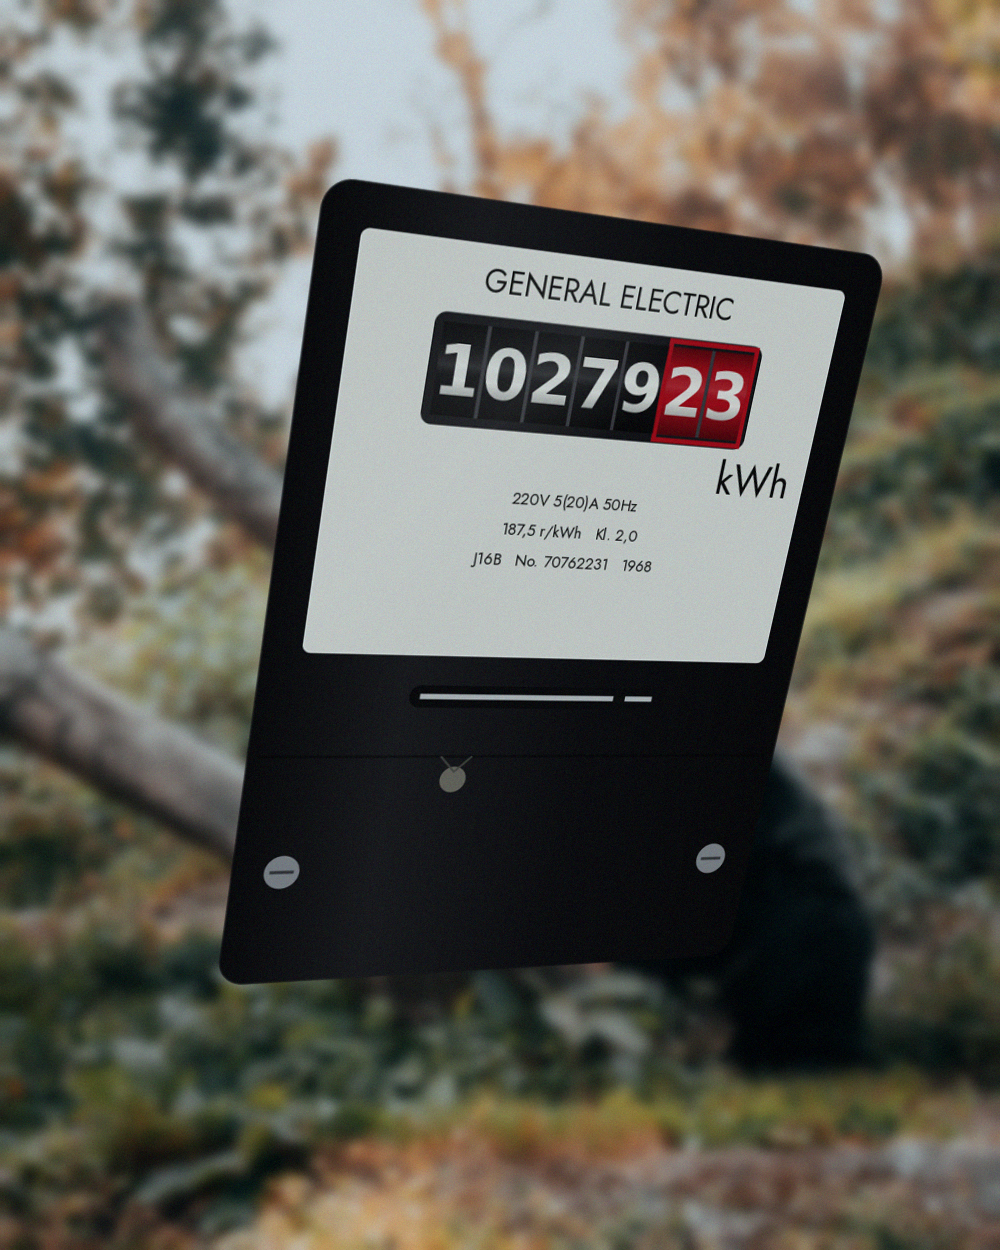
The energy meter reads 10279.23,kWh
